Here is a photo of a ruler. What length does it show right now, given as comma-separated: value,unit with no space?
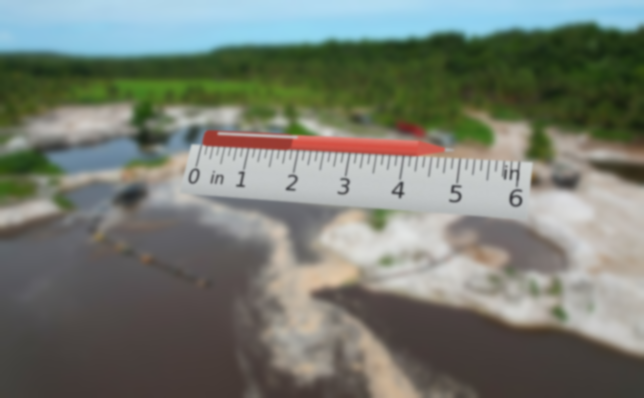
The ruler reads 4.875,in
